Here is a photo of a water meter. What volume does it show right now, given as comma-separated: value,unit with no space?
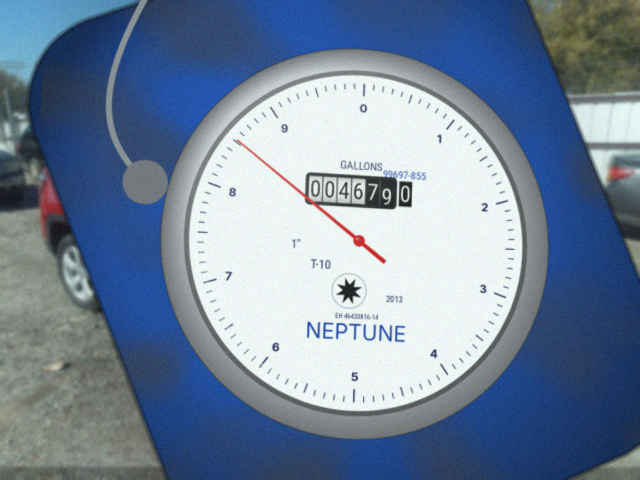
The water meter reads 46788.5,gal
